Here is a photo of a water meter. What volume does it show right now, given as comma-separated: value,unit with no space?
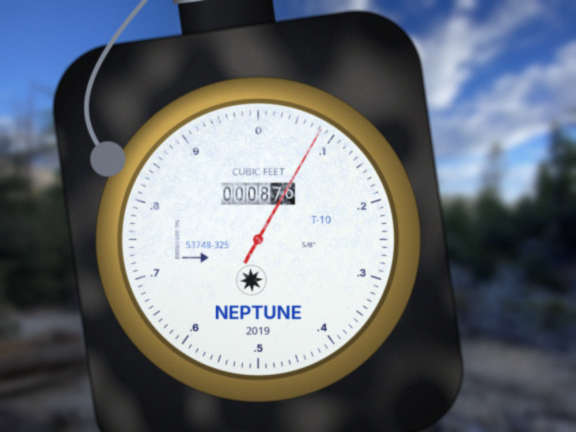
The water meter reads 876.08,ft³
